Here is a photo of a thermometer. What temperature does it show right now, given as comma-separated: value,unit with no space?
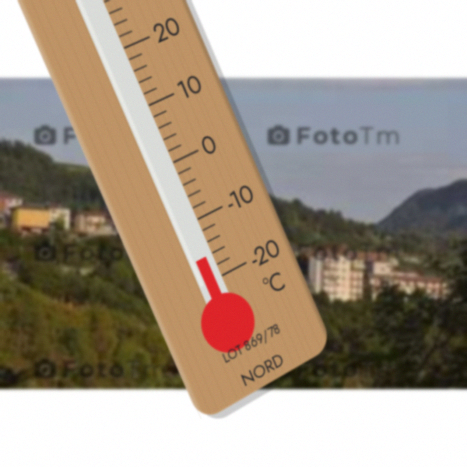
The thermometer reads -16,°C
